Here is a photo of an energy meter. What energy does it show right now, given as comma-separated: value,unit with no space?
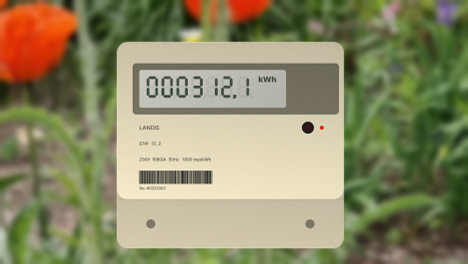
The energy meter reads 312.1,kWh
